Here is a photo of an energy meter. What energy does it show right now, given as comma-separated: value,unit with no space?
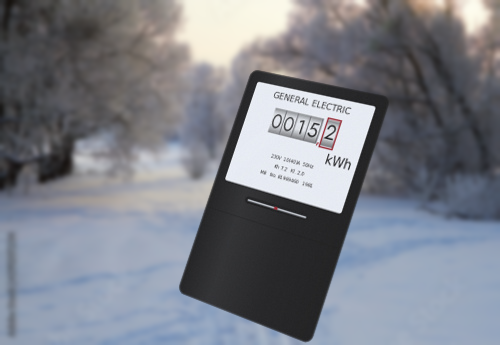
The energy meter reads 15.2,kWh
